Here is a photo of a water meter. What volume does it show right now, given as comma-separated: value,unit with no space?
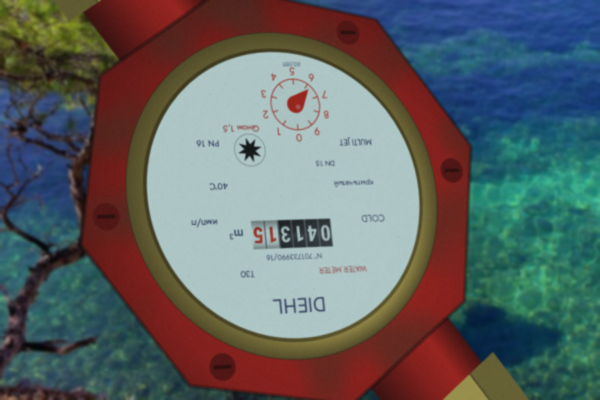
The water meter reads 413.156,m³
